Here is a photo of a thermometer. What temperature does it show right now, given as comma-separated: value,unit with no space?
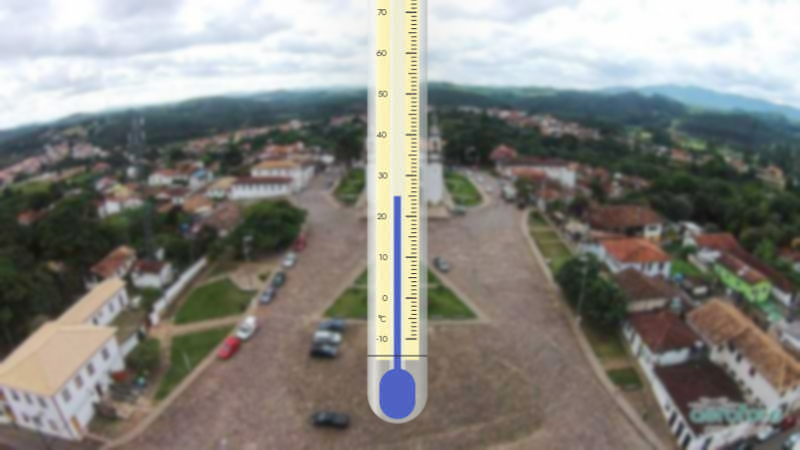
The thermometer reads 25,°C
